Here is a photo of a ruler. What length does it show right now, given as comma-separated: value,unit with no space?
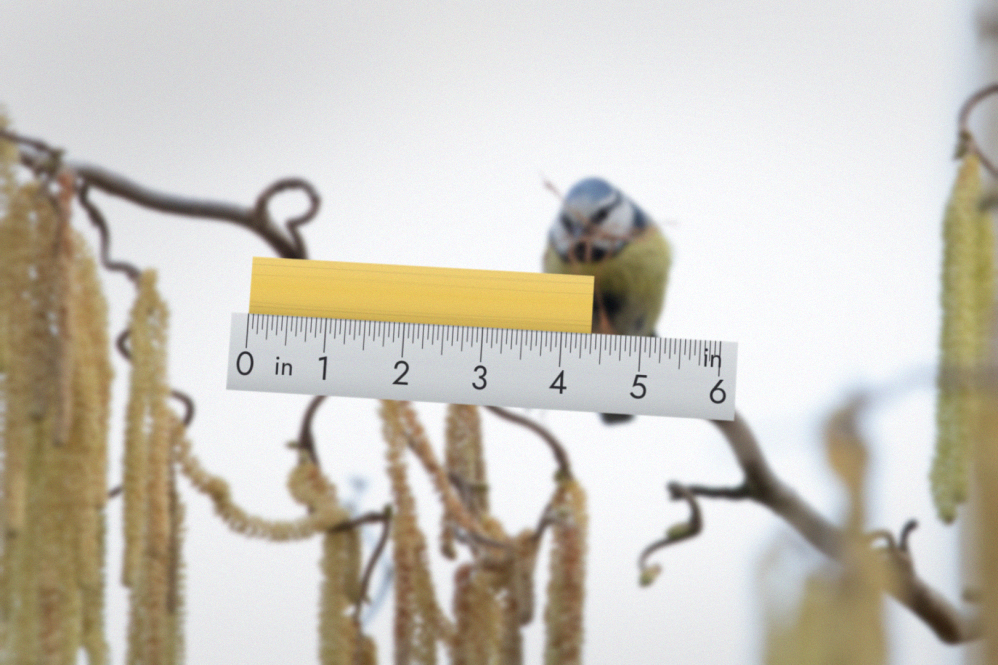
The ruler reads 4.375,in
